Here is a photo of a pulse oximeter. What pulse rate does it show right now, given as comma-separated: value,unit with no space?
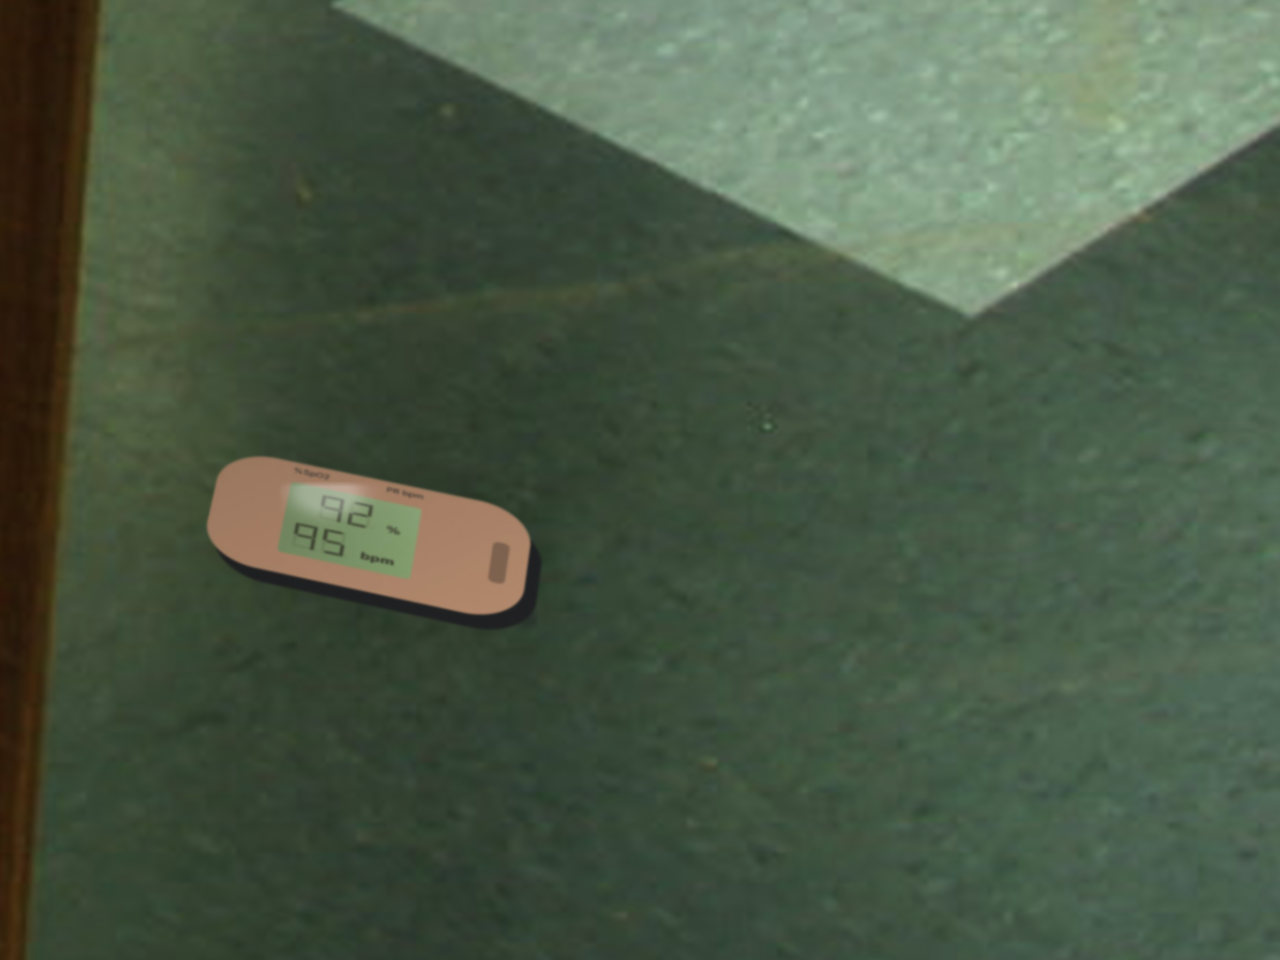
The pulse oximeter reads 95,bpm
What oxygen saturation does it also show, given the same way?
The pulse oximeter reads 92,%
